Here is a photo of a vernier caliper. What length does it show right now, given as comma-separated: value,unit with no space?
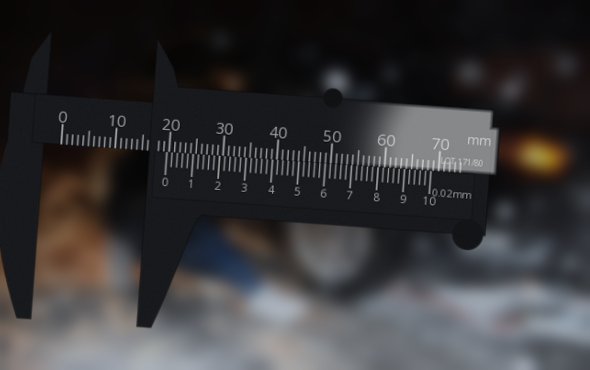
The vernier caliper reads 19.6,mm
